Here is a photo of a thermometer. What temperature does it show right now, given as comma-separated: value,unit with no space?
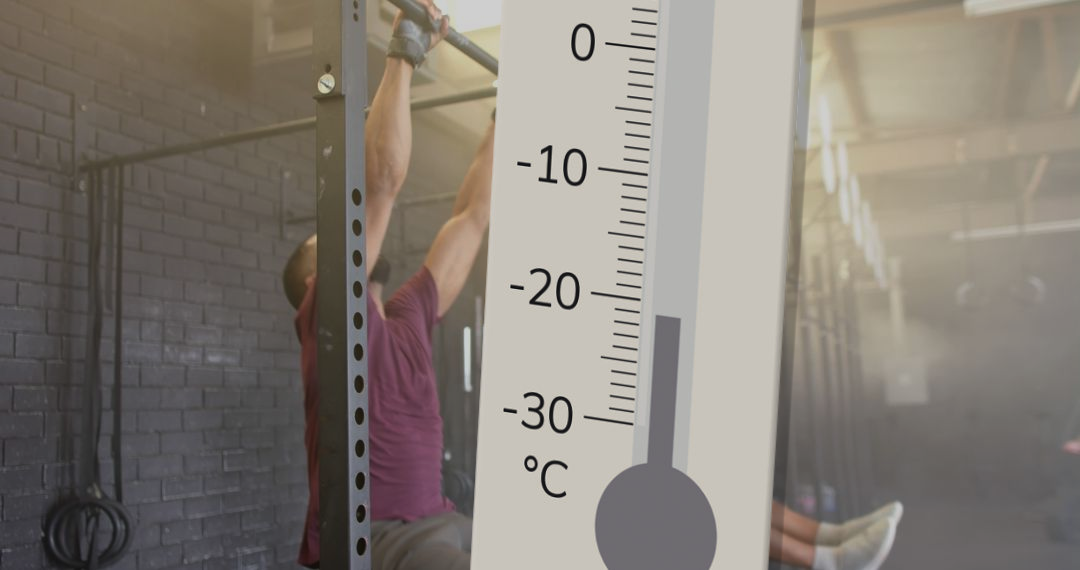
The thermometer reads -21,°C
